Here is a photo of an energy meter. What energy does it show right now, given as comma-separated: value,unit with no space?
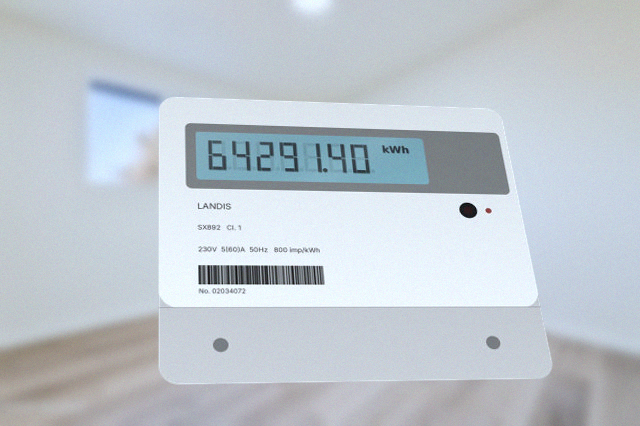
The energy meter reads 64291.40,kWh
